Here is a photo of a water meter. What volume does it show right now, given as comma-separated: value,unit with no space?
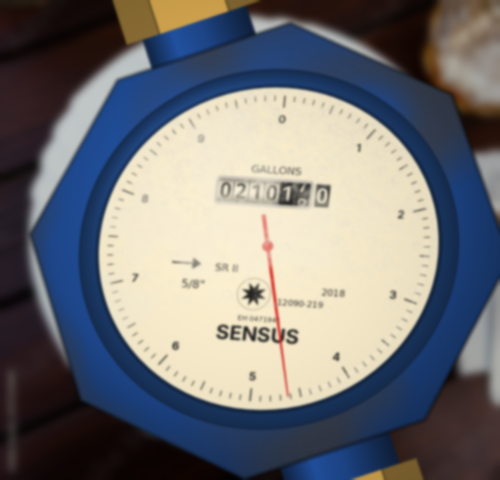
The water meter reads 210174.6,gal
